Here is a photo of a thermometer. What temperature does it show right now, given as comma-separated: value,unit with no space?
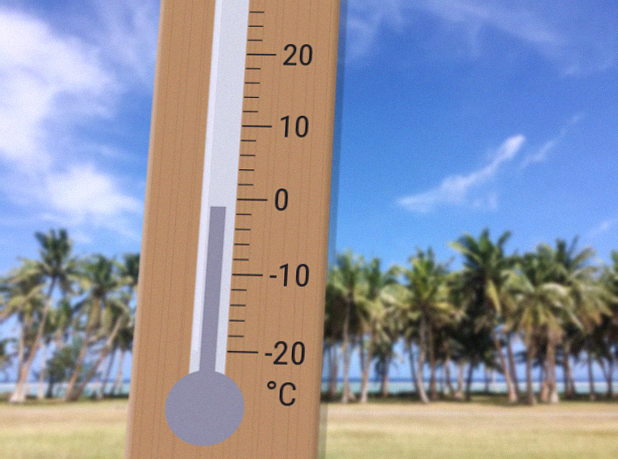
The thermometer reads -1,°C
